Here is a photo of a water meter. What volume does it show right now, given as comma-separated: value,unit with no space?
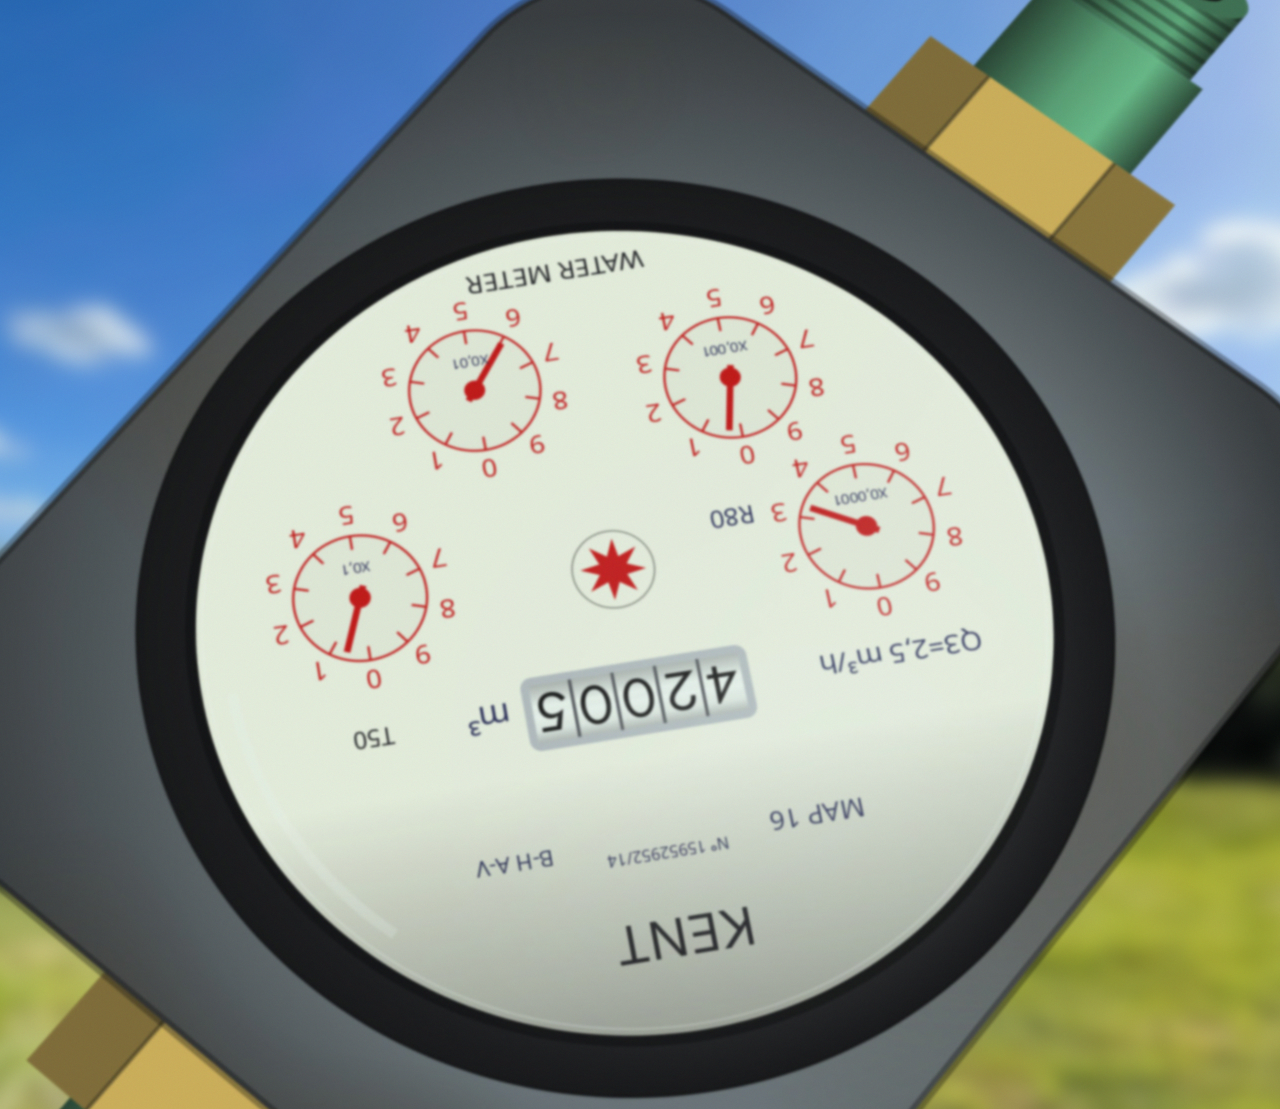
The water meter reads 42005.0603,m³
